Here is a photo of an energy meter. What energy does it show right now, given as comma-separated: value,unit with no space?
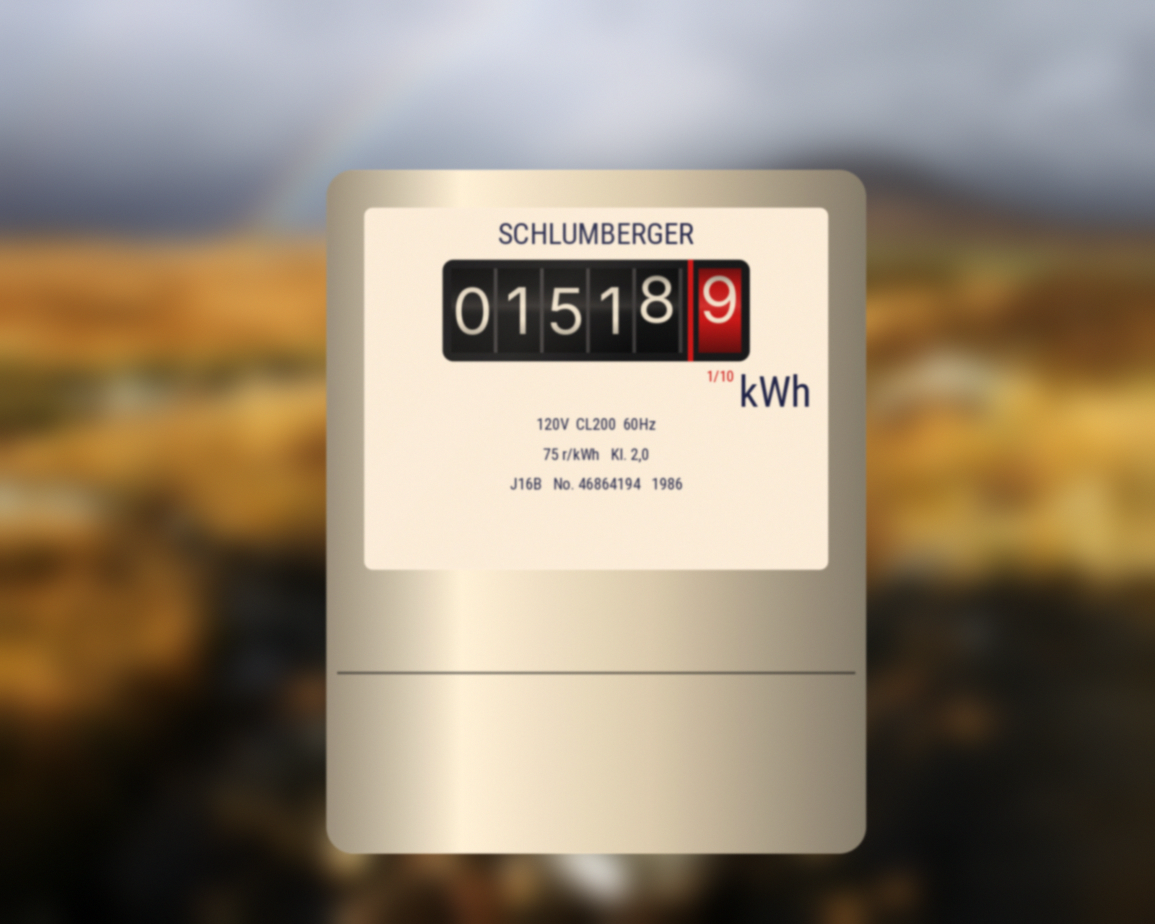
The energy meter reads 1518.9,kWh
